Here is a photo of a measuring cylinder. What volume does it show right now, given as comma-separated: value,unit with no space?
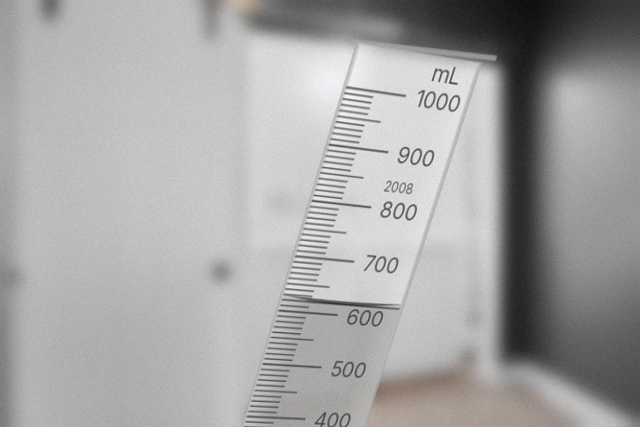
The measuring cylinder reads 620,mL
